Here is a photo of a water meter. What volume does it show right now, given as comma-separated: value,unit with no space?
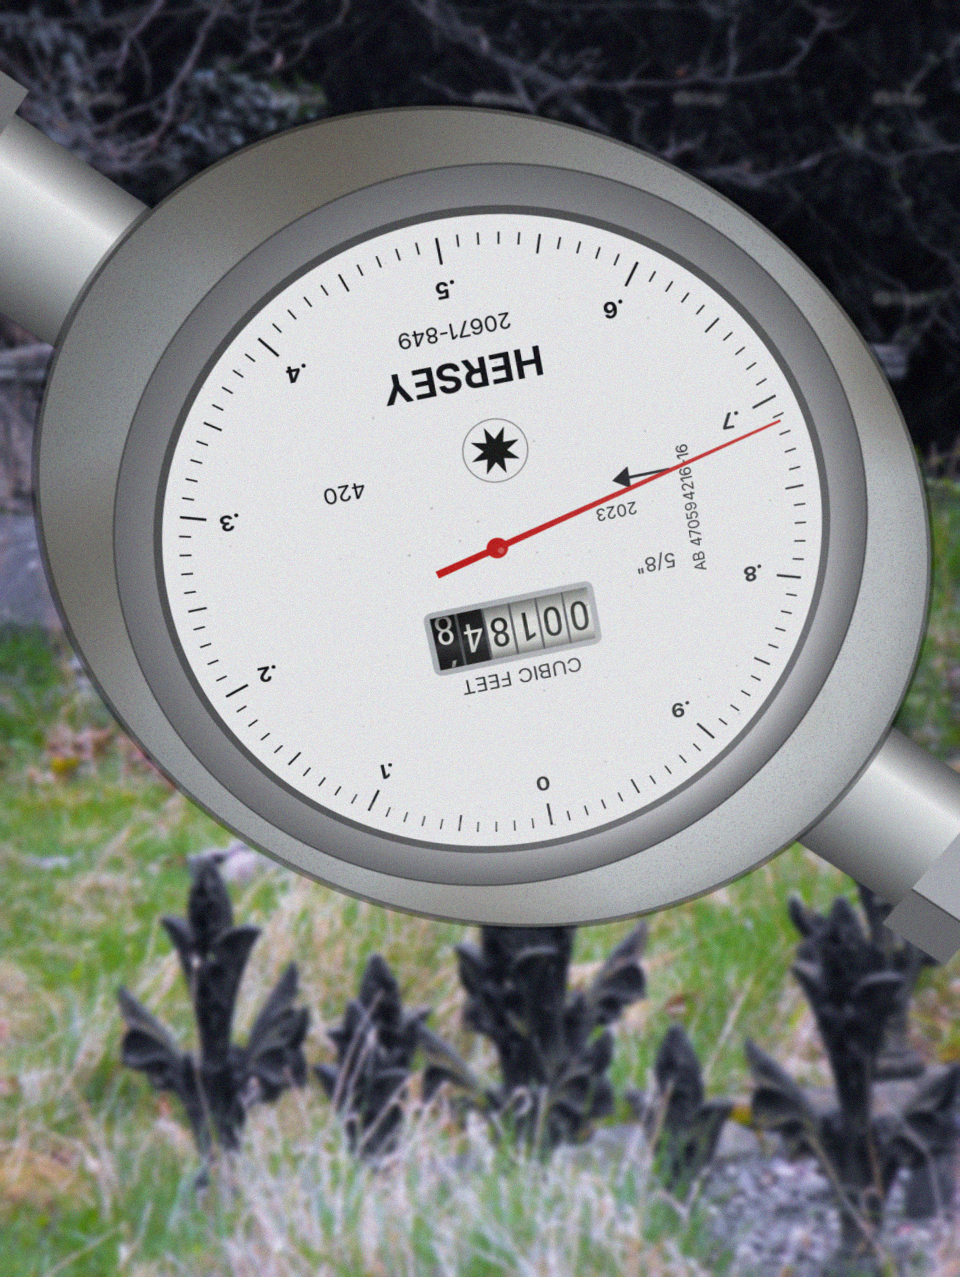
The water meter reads 1847.71,ft³
